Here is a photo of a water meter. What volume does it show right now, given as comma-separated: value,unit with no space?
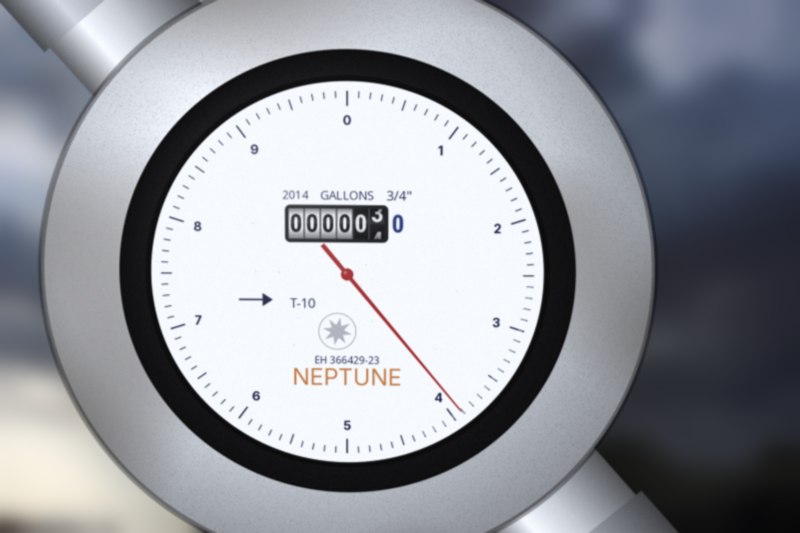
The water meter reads 33.9,gal
